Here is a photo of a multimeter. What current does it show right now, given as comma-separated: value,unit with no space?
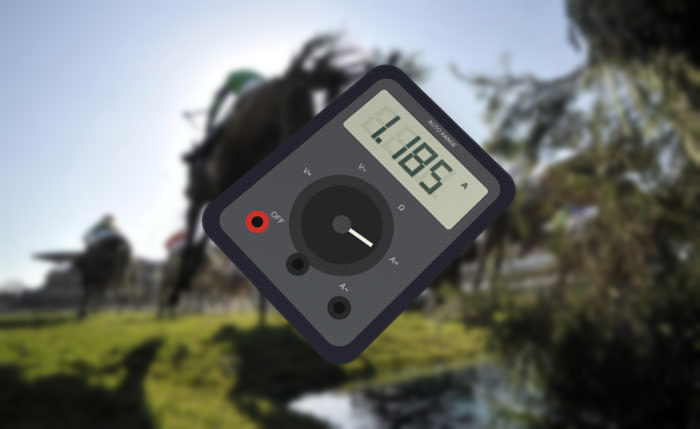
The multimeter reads 1.185,A
